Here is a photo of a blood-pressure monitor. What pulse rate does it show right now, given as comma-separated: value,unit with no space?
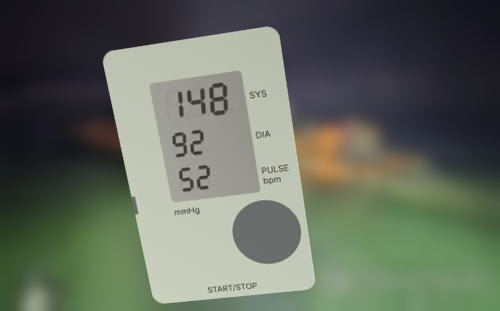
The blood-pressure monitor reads 52,bpm
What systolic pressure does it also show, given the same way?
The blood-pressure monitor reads 148,mmHg
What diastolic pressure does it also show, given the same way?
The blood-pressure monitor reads 92,mmHg
